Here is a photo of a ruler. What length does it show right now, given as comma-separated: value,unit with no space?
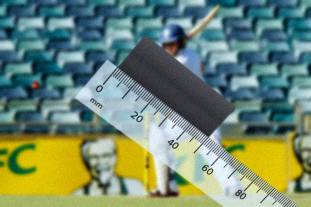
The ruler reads 50,mm
